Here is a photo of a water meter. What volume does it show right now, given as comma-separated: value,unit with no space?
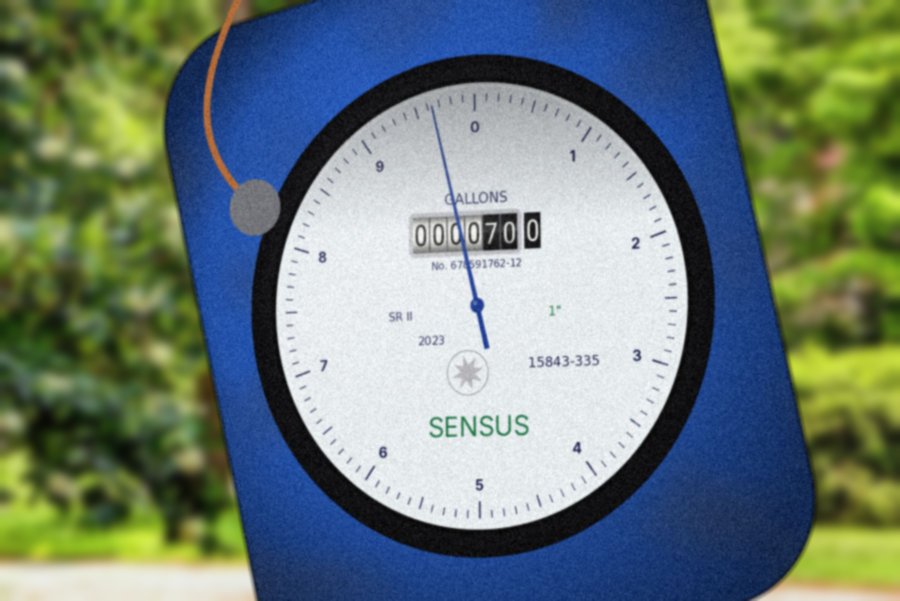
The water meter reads 699.6,gal
